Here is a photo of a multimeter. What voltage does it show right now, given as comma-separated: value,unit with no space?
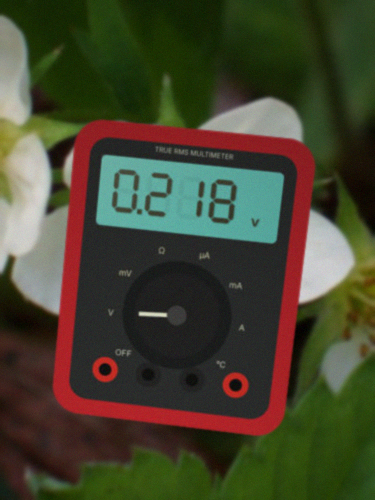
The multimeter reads 0.218,V
